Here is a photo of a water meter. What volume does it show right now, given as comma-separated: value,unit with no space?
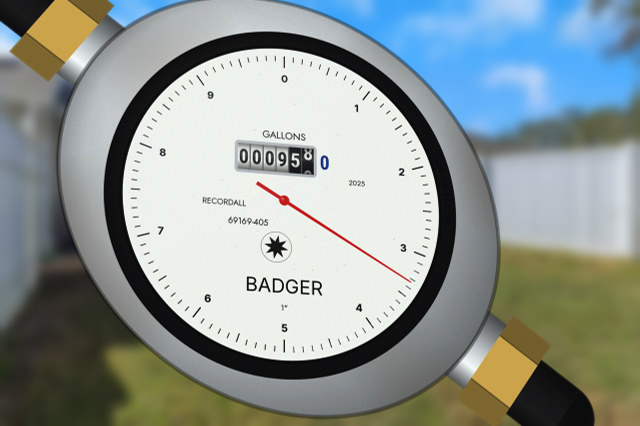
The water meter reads 9583.3,gal
